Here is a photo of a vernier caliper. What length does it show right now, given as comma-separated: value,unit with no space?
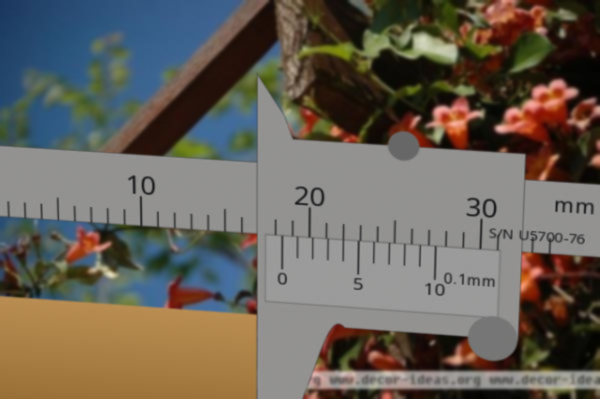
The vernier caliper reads 18.4,mm
